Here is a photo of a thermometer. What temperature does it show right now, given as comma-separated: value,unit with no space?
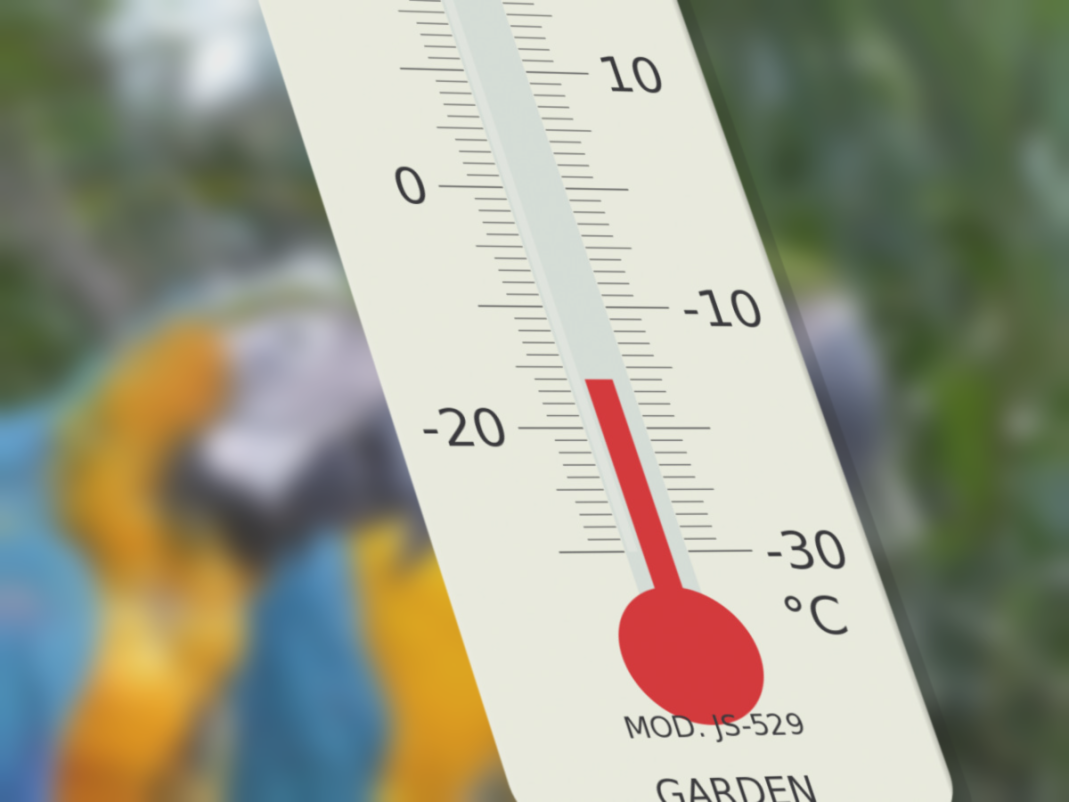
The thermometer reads -16,°C
